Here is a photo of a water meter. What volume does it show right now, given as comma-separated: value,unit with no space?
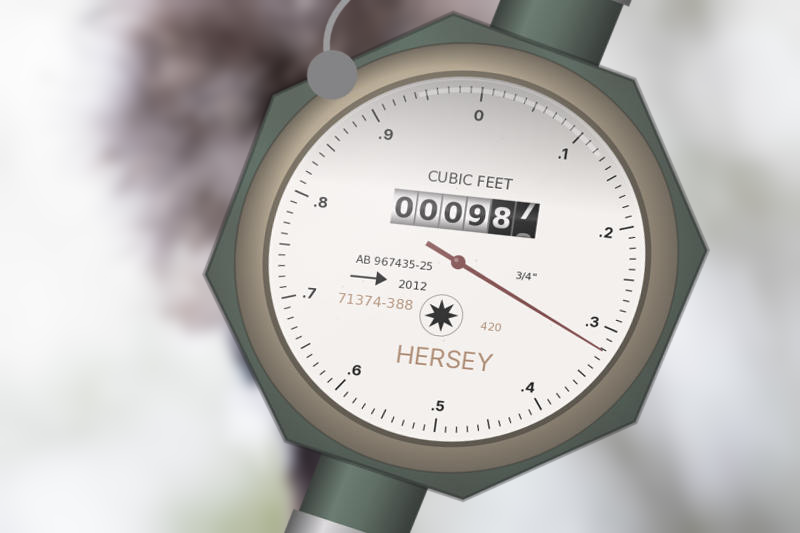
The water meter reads 987.32,ft³
